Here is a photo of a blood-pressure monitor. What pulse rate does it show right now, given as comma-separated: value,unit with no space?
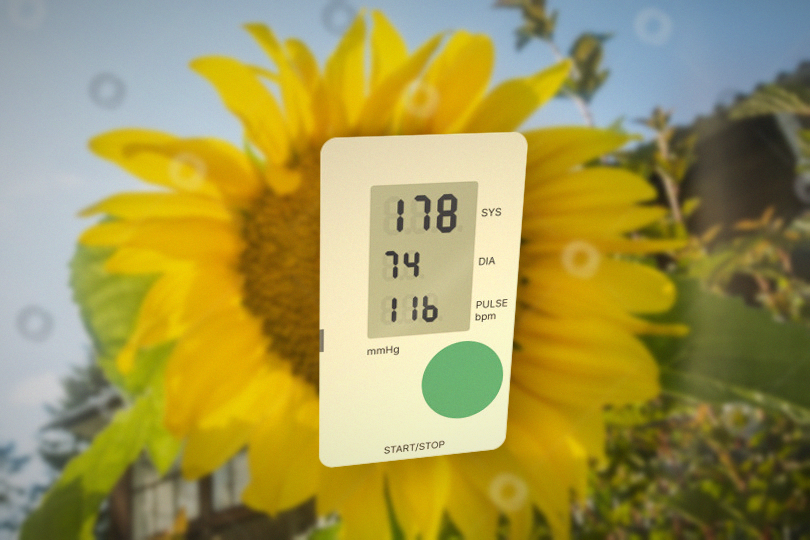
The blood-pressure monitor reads 116,bpm
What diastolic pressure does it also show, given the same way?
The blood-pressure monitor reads 74,mmHg
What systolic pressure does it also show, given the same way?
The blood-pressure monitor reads 178,mmHg
